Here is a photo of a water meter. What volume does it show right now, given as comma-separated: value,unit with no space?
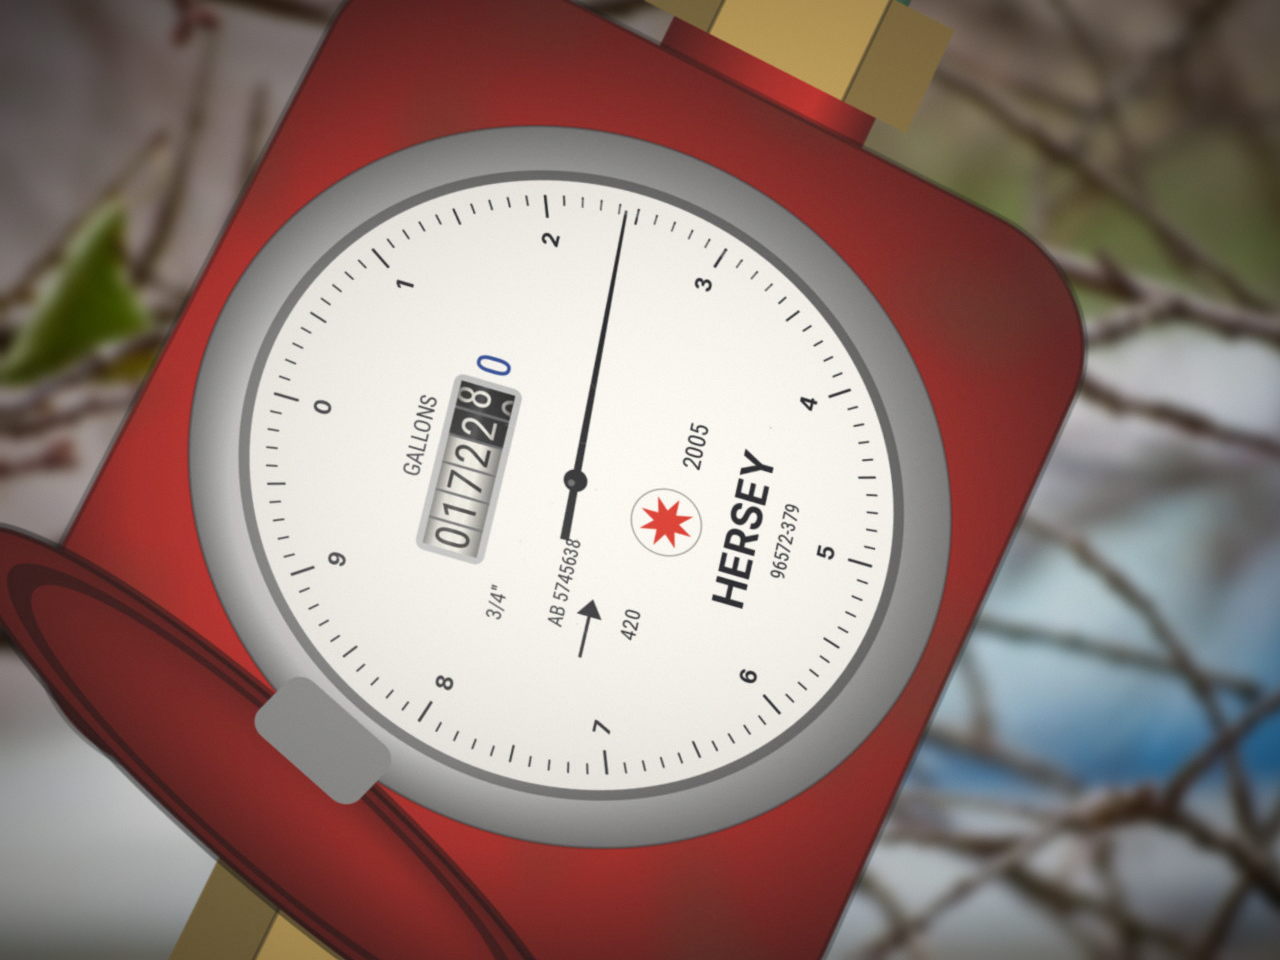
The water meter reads 172282.4,gal
